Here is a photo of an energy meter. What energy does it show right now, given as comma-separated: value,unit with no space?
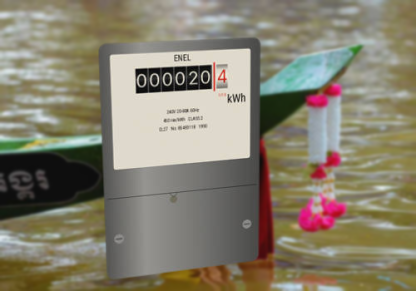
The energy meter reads 20.4,kWh
